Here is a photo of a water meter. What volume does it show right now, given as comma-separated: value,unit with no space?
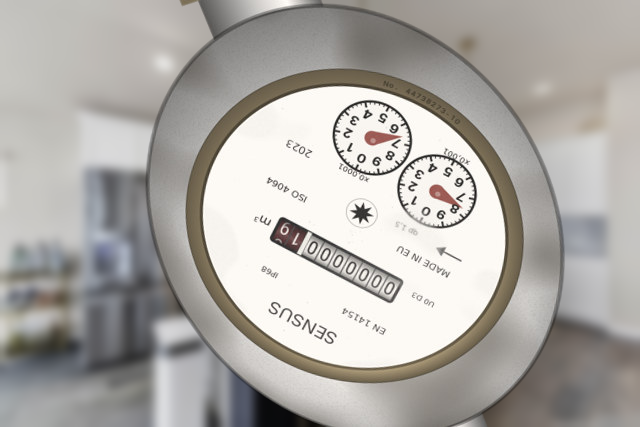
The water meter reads 0.1876,m³
